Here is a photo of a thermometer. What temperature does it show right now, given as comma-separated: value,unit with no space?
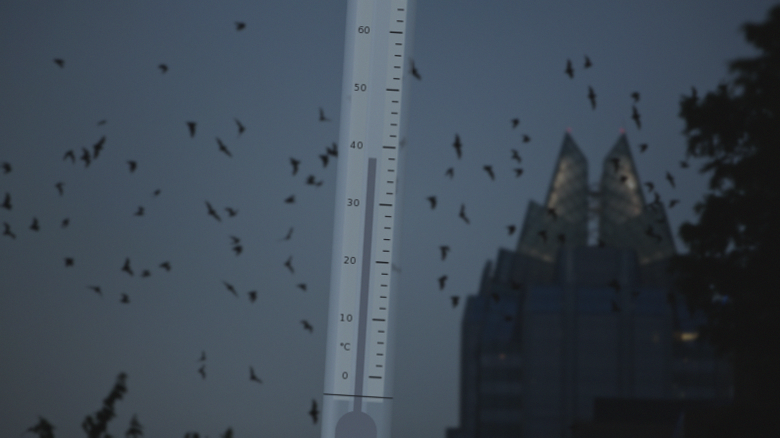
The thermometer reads 38,°C
